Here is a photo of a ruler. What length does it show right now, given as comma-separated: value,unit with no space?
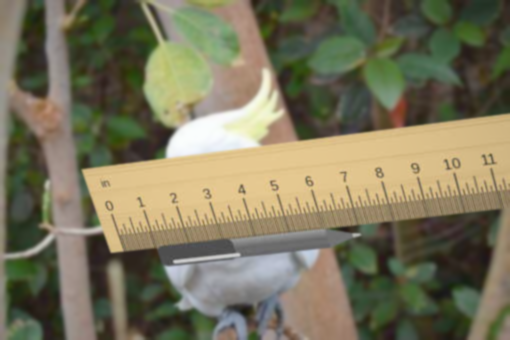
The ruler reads 6,in
